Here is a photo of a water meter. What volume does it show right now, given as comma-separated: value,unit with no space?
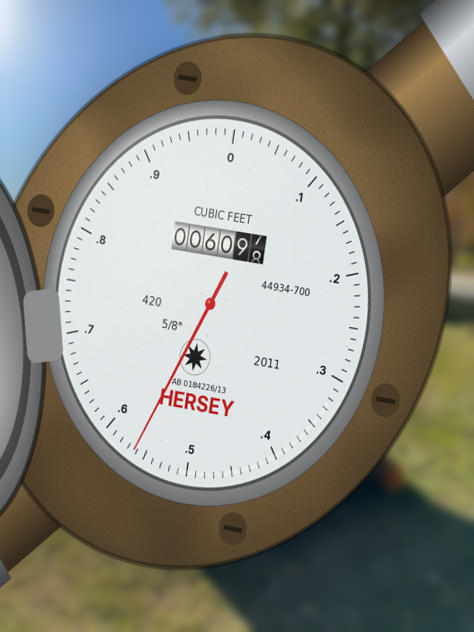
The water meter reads 6097.56,ft³
